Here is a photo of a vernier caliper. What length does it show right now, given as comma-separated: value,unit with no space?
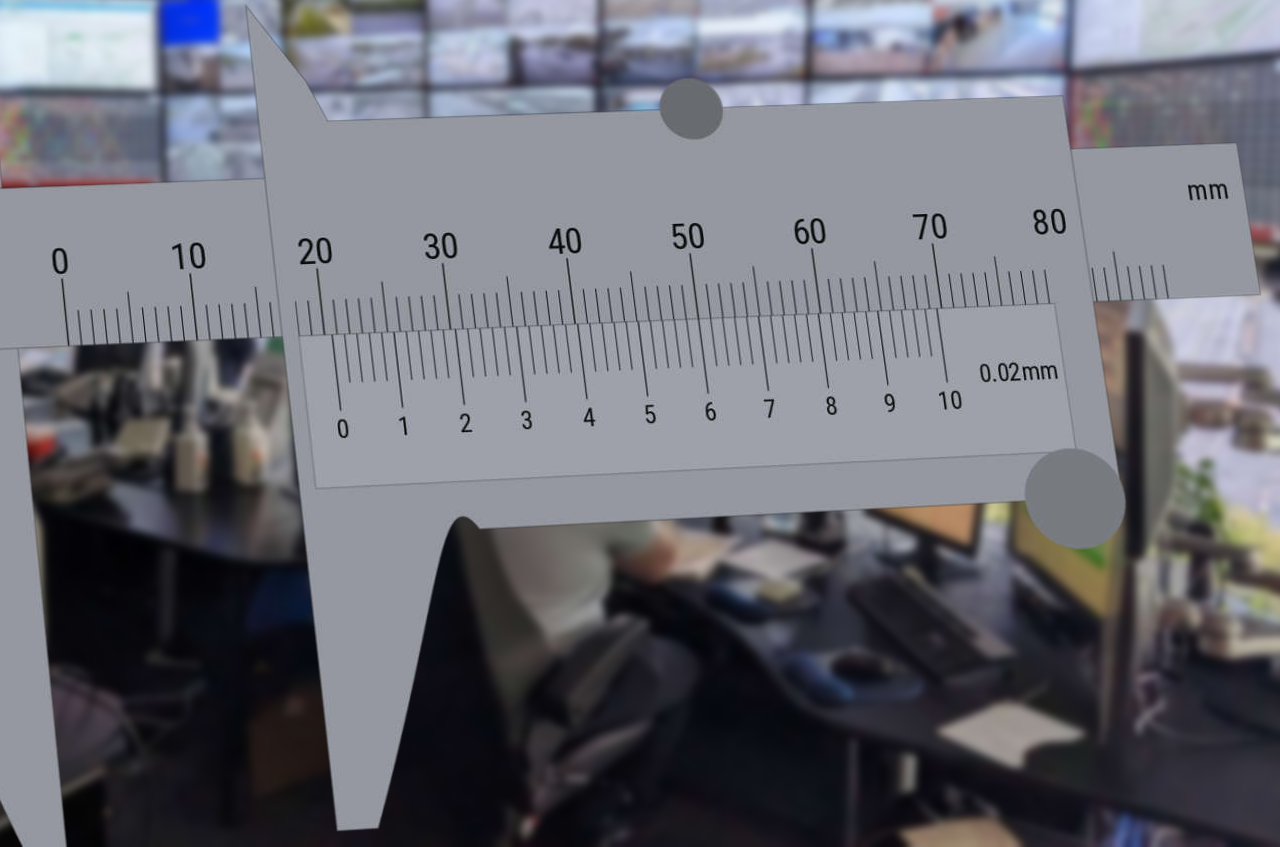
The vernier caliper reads 20.6,mm
